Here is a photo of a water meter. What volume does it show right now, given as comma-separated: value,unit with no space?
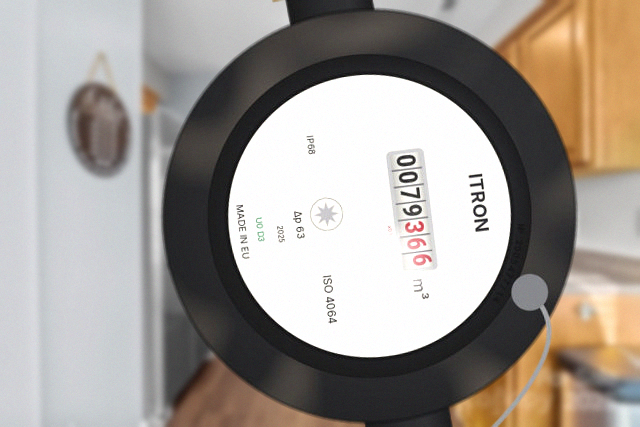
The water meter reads 79.366,m³
